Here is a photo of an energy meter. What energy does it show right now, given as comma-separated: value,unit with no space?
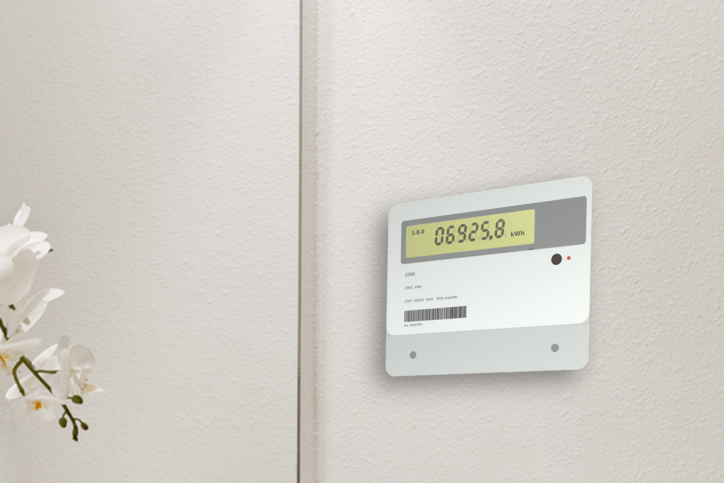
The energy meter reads 6925.8,kWh
